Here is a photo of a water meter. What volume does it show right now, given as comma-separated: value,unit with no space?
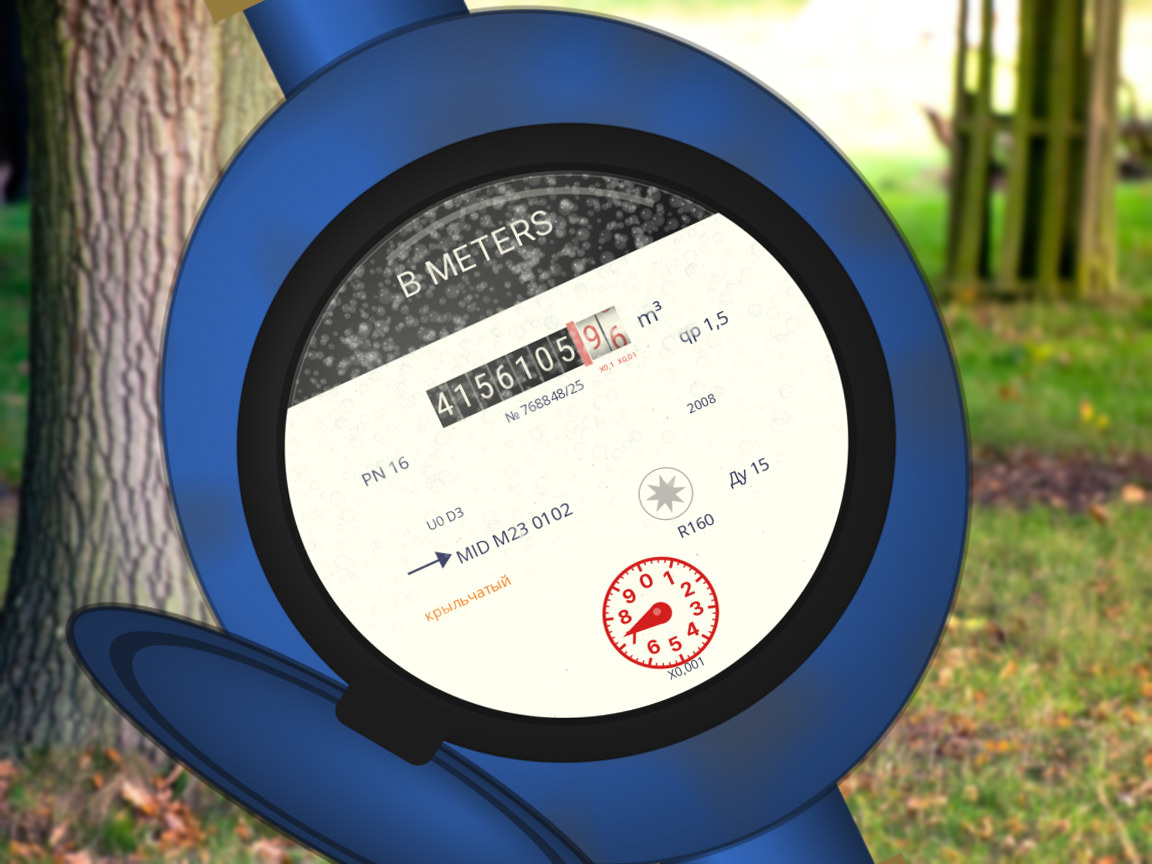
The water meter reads 4156105.957,m³
